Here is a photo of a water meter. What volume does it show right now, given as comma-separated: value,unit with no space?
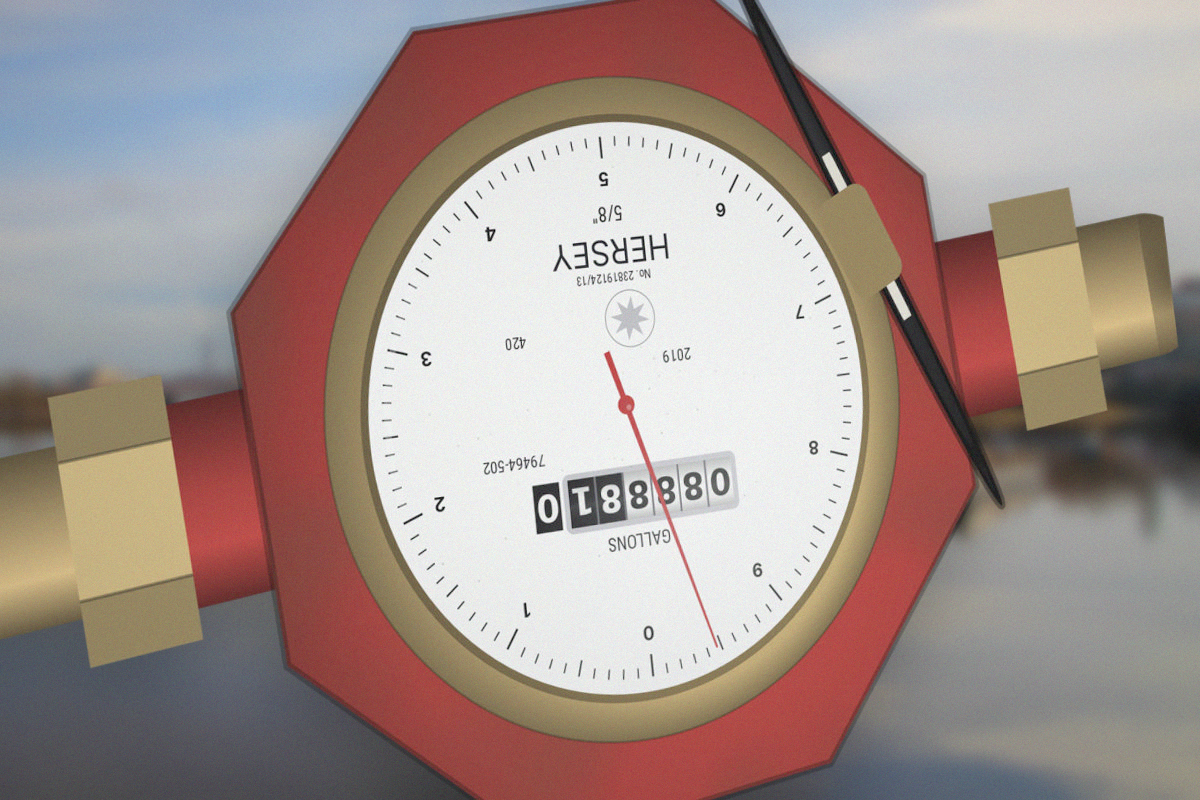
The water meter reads 888809.5,gal
